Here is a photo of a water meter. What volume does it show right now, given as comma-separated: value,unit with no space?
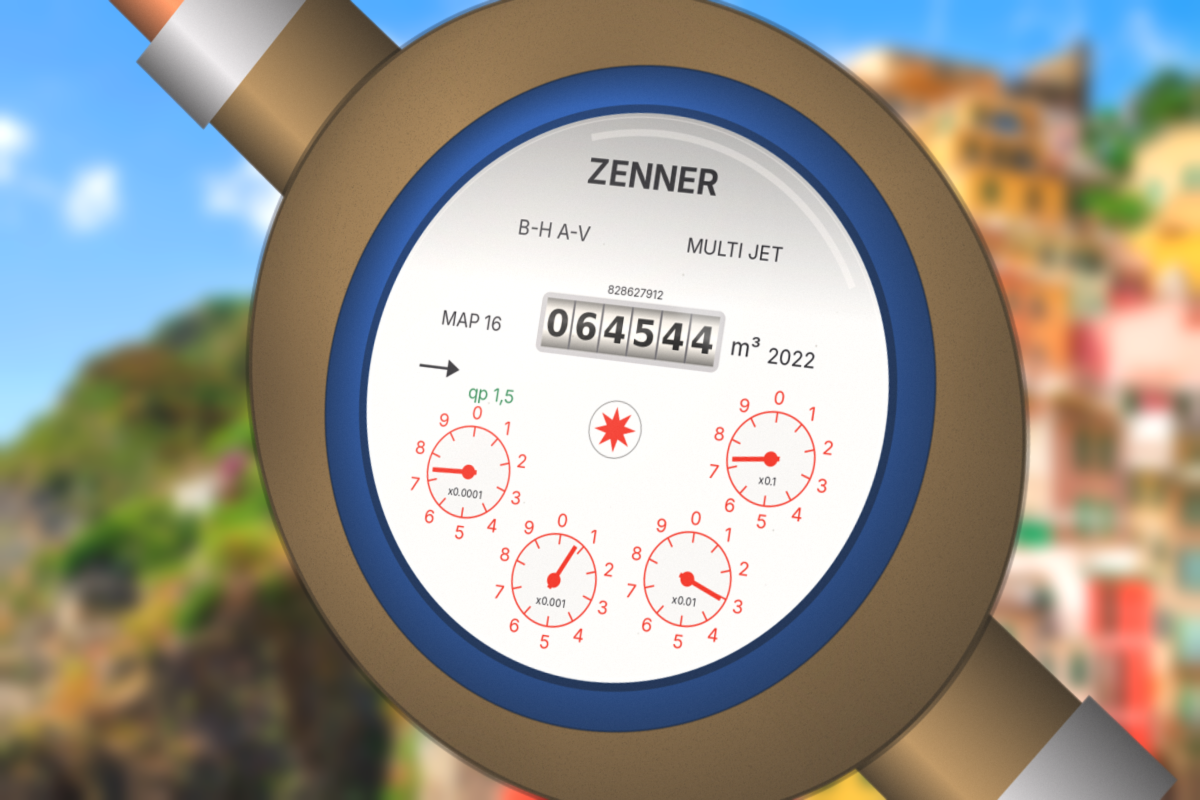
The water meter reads 64544.7307,m³
